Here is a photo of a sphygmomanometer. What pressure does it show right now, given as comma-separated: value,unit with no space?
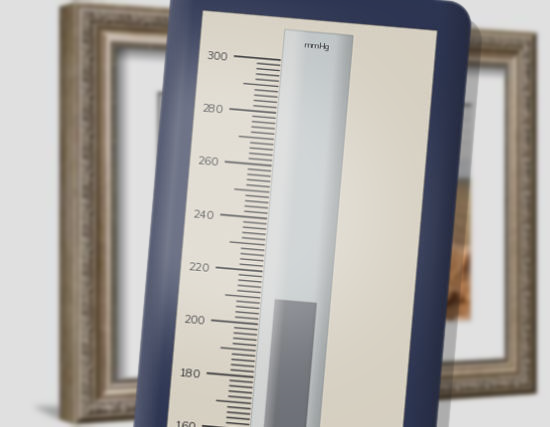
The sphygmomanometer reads 210,mmHg
